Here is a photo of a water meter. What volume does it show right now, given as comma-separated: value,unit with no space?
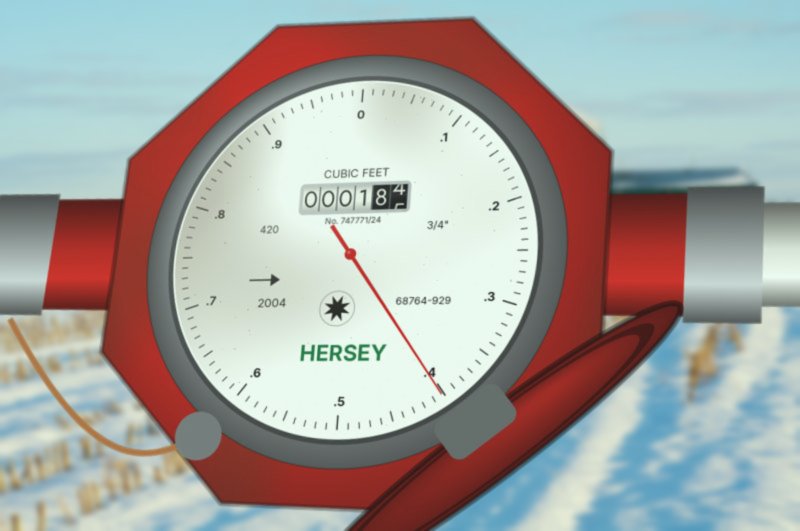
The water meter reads 184.40,ft³
